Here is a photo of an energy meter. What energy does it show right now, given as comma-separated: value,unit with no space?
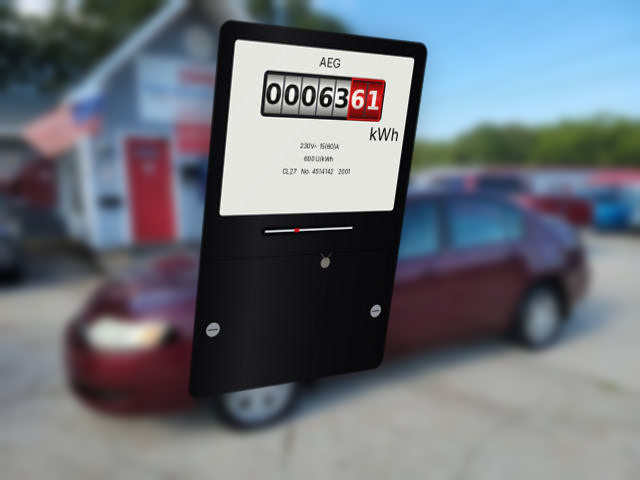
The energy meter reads 63.61,kWh
